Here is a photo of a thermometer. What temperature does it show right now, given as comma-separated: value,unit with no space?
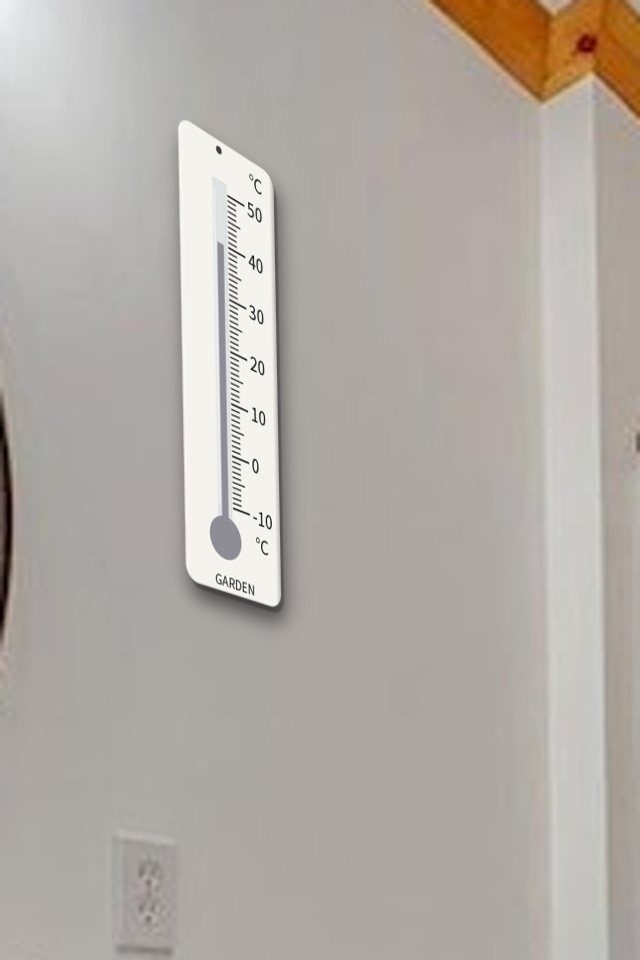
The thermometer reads 40,°C
